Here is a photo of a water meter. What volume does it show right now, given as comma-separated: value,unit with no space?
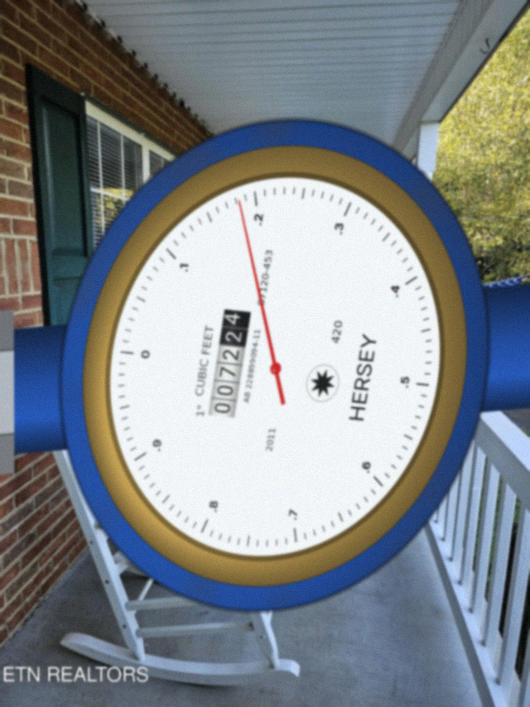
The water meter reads 7224.18,ft³
